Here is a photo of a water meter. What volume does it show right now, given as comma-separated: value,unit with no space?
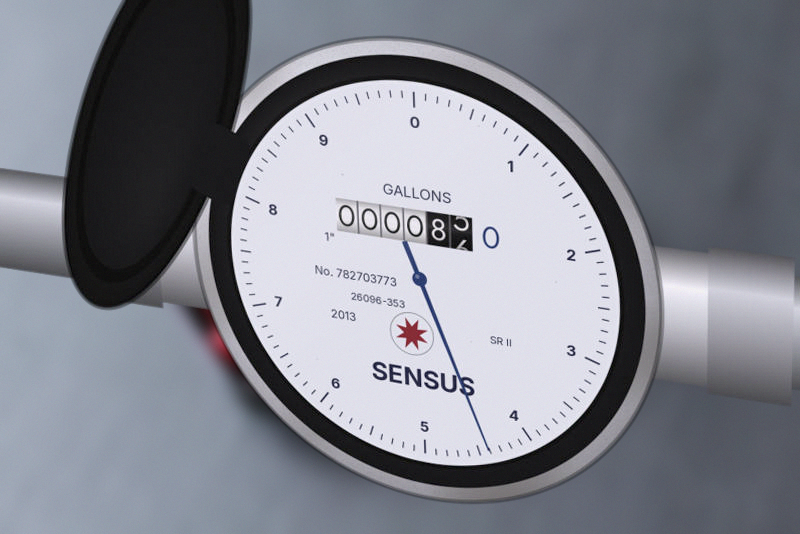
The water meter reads 854.4,gal
